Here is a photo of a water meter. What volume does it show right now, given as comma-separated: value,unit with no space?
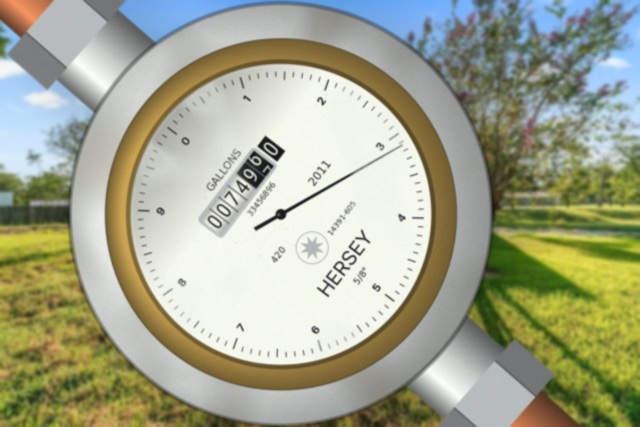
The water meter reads 74963.1,gal
